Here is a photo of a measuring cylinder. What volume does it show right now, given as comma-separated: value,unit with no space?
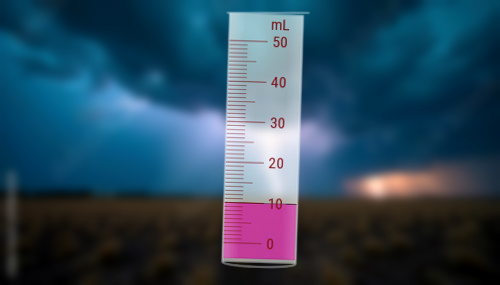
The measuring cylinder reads 10,mL
